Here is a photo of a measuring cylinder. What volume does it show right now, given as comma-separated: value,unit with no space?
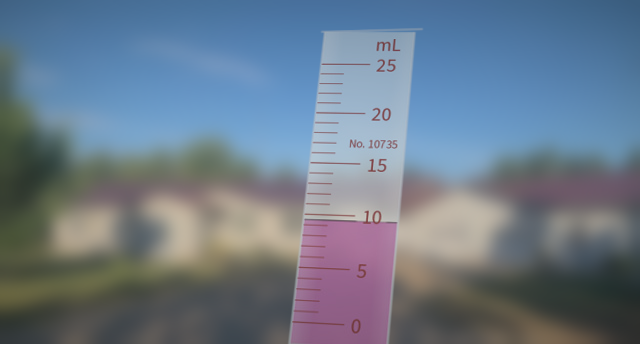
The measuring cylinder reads 9.5,mL
